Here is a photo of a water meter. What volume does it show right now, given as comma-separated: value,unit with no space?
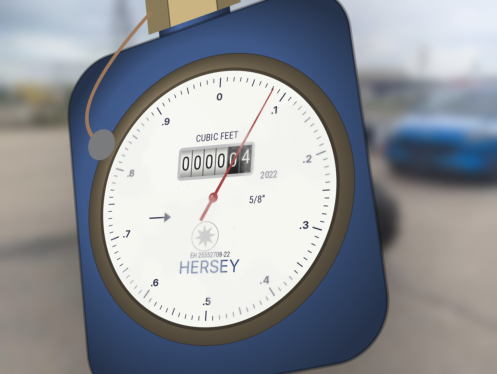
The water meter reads 4.08,ft³
